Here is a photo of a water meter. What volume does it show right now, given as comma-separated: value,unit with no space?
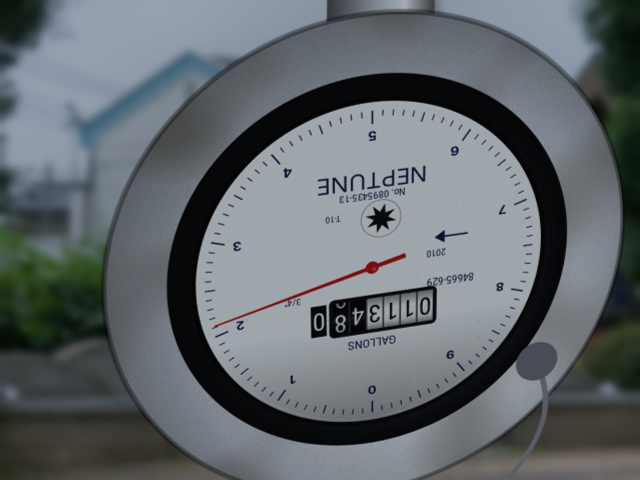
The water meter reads 113482.1,gal
